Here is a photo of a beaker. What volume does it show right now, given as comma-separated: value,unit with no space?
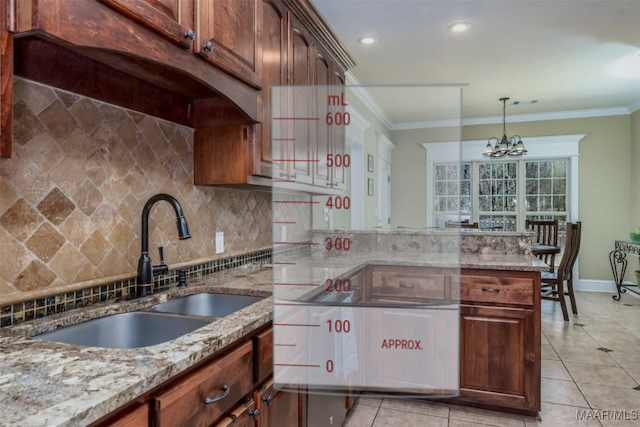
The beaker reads 150,mL
